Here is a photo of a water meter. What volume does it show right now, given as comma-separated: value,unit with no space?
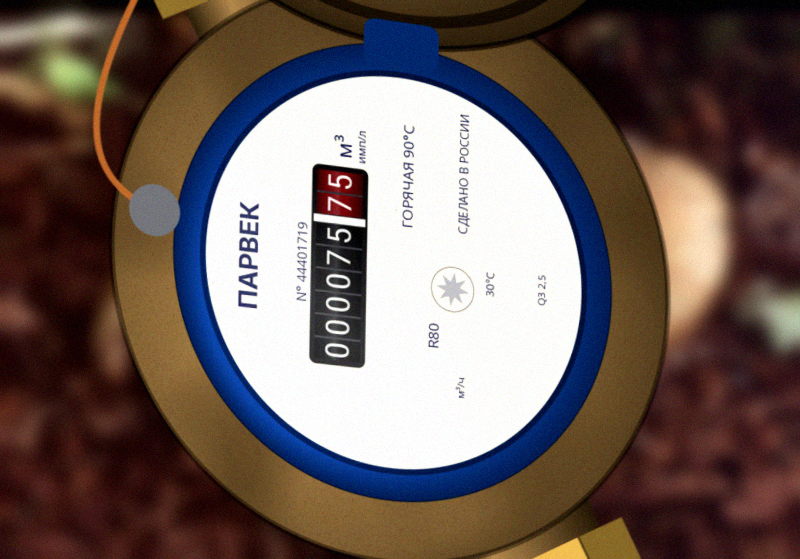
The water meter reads 75.75,m³
